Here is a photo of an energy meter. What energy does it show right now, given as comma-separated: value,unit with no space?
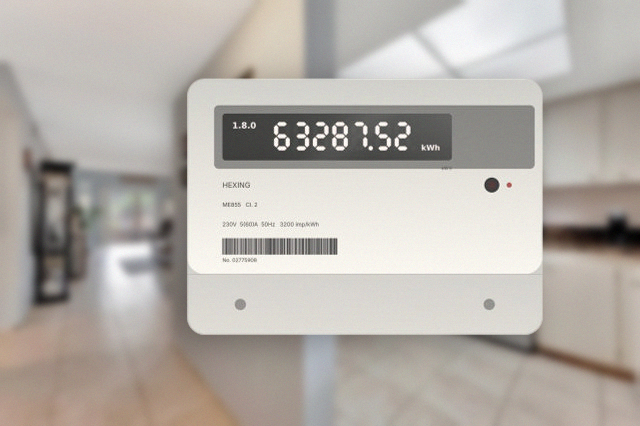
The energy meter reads 63287.52,kWh
